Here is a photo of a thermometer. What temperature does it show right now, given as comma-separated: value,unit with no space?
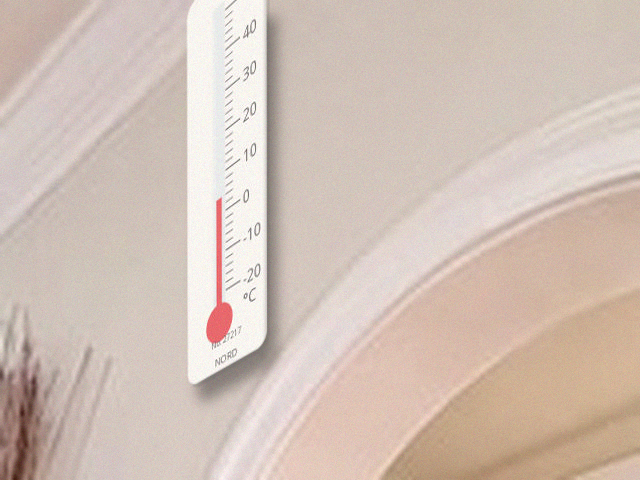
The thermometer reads 4,°C
